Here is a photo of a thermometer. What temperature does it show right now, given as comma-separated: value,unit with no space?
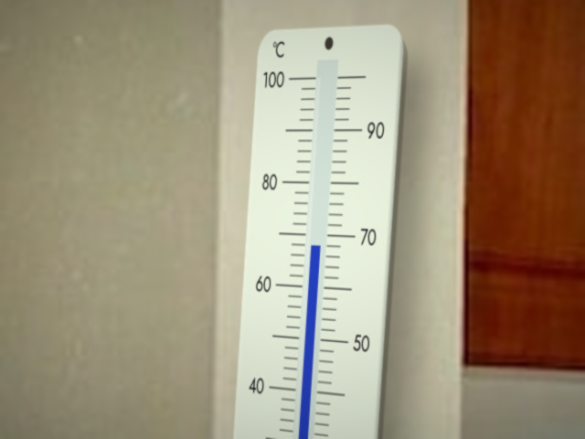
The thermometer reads 68,°C
